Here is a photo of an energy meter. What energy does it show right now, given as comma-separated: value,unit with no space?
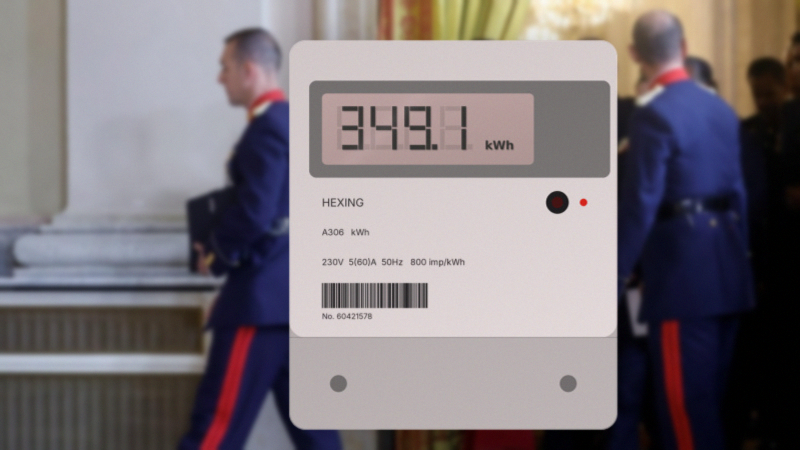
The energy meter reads 349.1,kWh
